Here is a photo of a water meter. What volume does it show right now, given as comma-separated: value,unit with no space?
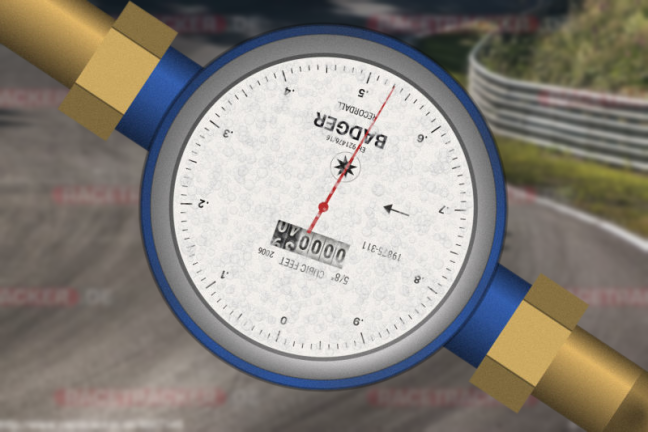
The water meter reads 39.53,ft³
